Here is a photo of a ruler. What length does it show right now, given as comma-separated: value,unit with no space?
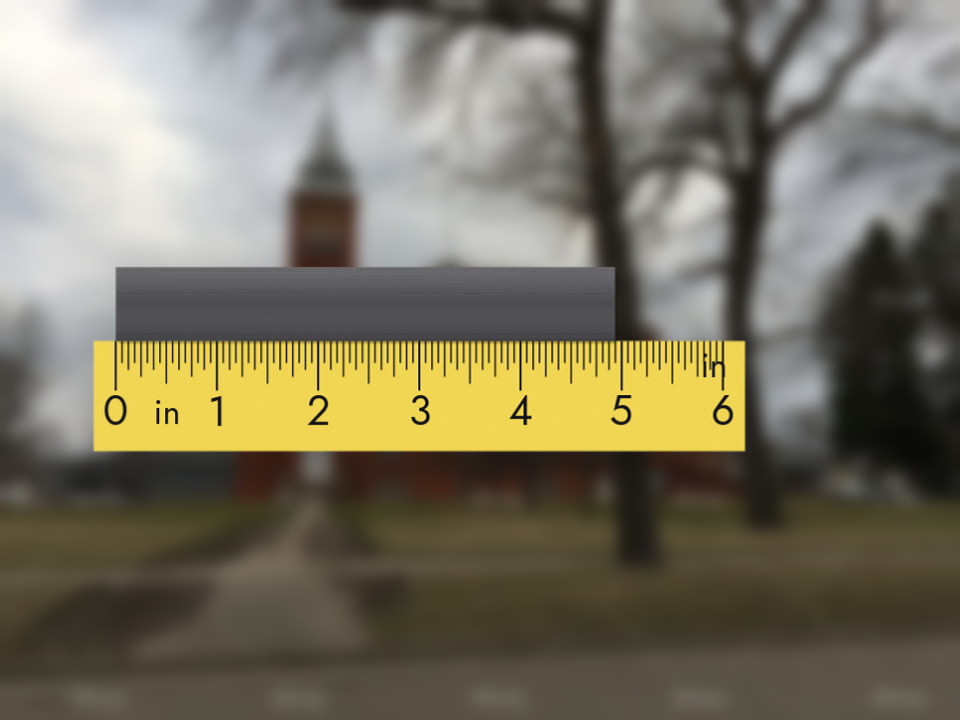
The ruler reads 4.9375,in
